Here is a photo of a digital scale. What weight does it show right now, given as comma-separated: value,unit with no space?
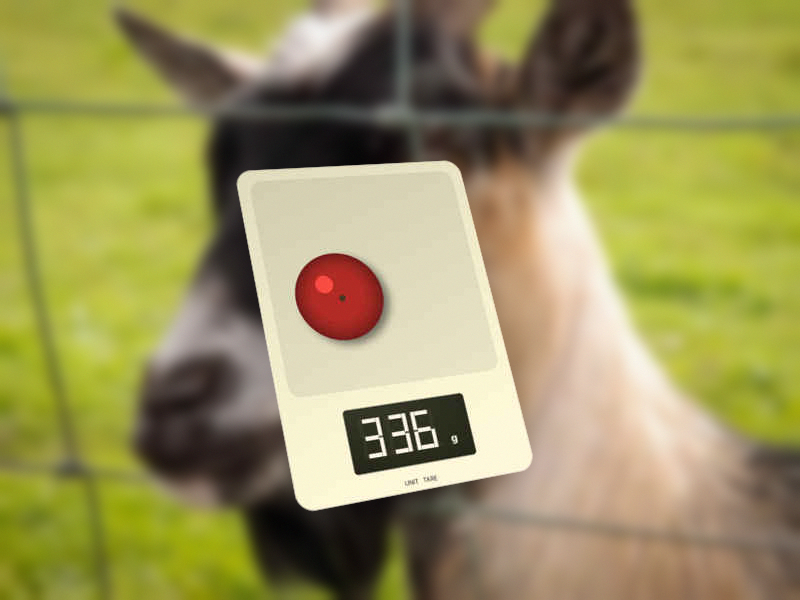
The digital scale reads 336,g
